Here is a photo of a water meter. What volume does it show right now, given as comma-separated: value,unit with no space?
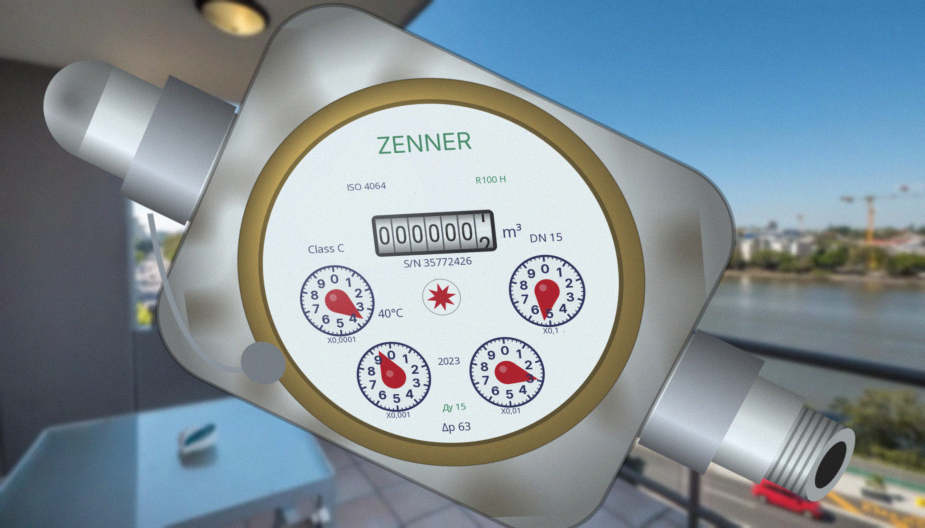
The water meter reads 1.5293,m³
